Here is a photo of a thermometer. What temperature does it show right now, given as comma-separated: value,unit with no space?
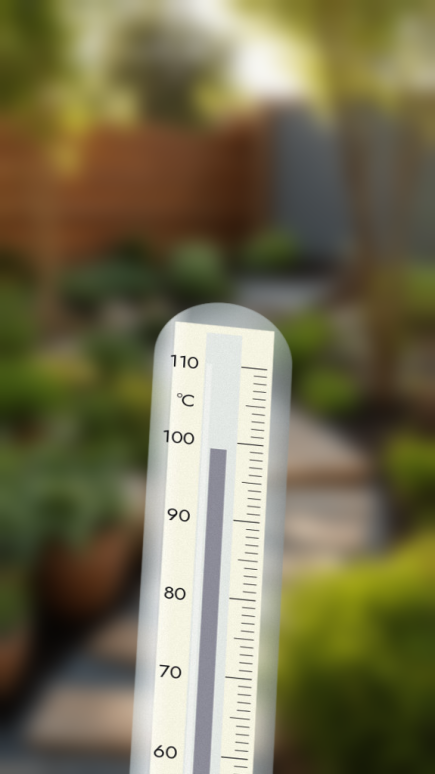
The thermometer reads 99,°C
